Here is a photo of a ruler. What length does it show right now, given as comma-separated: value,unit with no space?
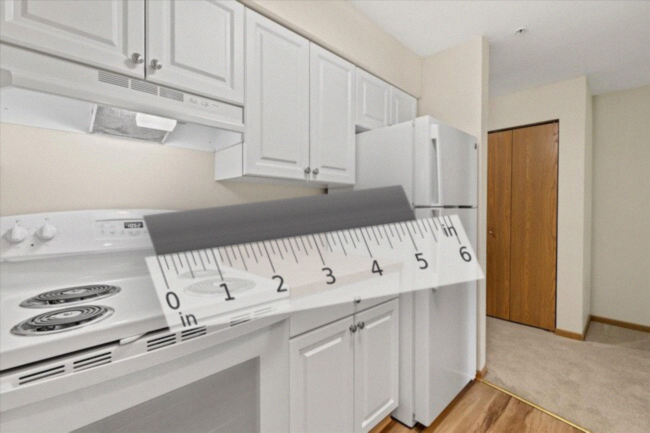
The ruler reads 5.25,in
